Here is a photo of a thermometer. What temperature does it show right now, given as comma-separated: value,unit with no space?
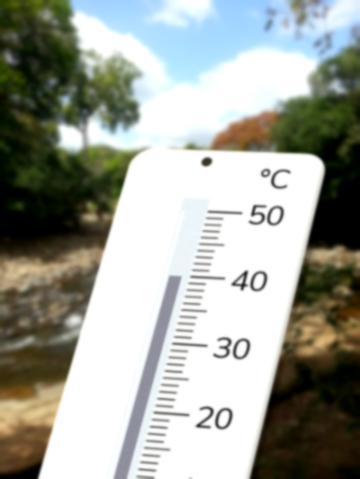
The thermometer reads 40,°C
